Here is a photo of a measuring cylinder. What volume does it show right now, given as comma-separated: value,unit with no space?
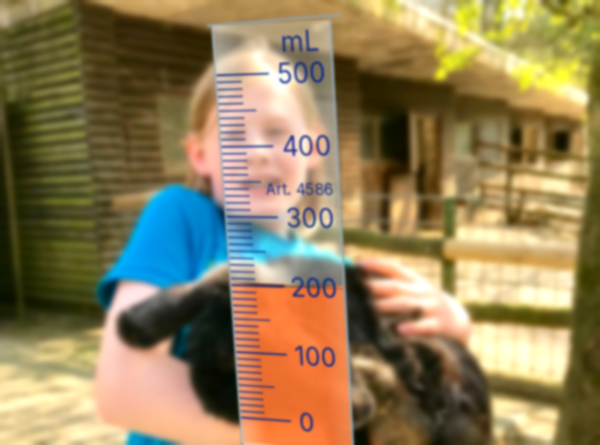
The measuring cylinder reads 200,mL
